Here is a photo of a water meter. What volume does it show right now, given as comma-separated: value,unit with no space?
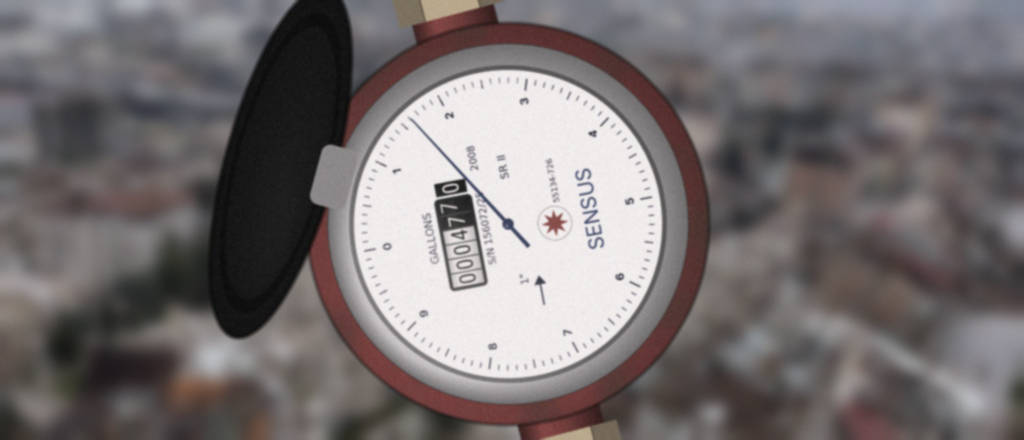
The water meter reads 4771.6,gal
